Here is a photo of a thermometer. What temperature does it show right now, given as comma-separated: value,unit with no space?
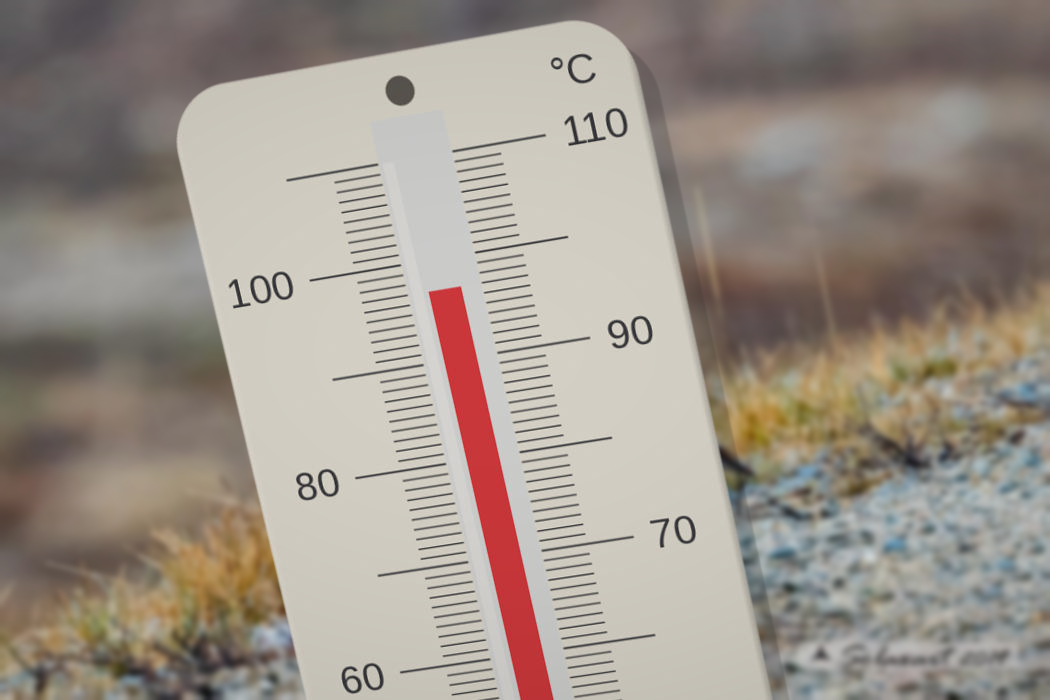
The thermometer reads 97,°C
